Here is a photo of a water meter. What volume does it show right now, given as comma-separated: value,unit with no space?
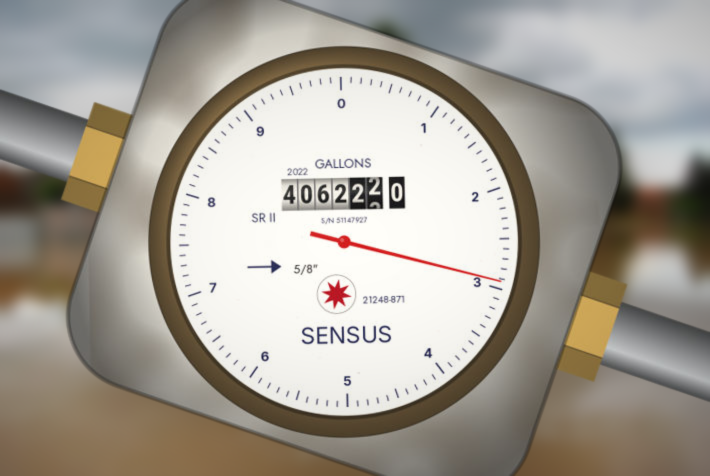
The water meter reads 4062222.9,gal
